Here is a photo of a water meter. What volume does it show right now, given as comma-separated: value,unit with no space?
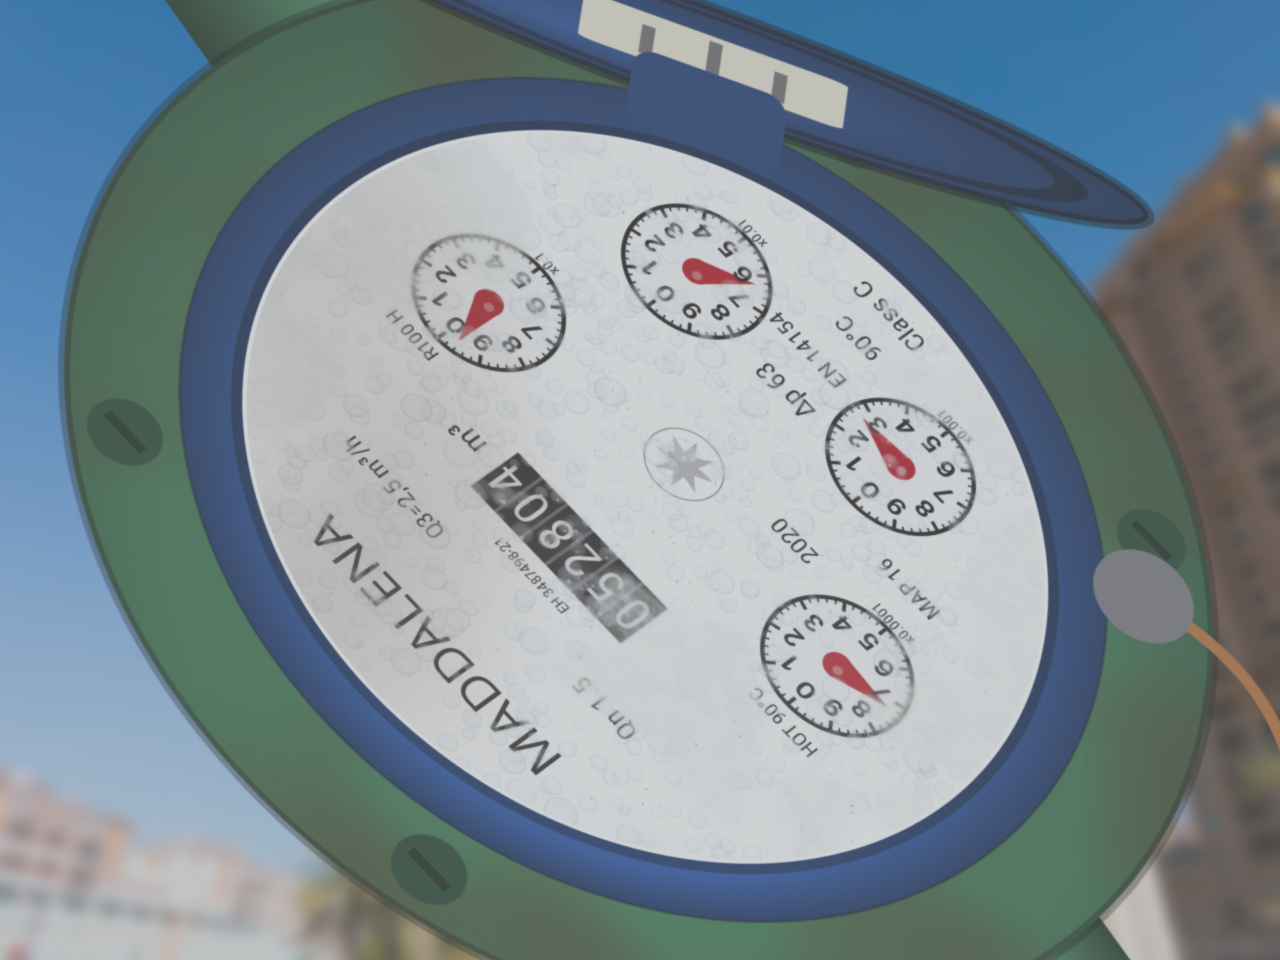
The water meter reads 52803.9627,m³
